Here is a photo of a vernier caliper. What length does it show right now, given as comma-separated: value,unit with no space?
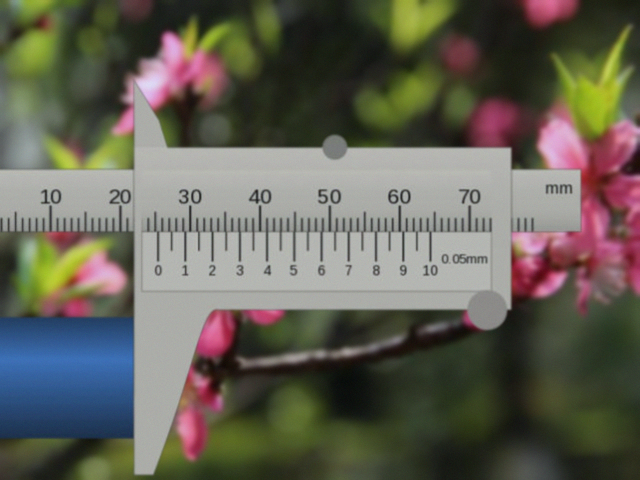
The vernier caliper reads 25.4,mm
